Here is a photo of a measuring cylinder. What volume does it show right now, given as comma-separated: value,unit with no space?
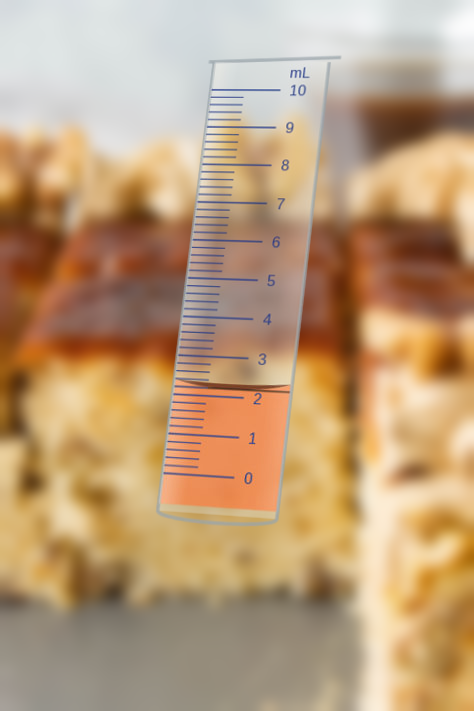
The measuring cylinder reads 2.2,mL
